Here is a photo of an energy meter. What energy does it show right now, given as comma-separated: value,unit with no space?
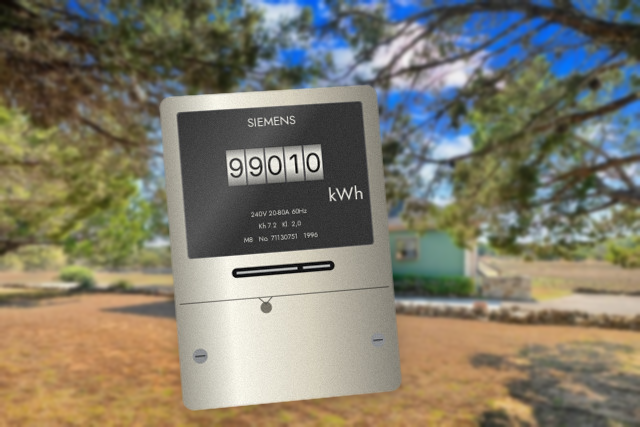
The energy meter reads 99010,kWh
